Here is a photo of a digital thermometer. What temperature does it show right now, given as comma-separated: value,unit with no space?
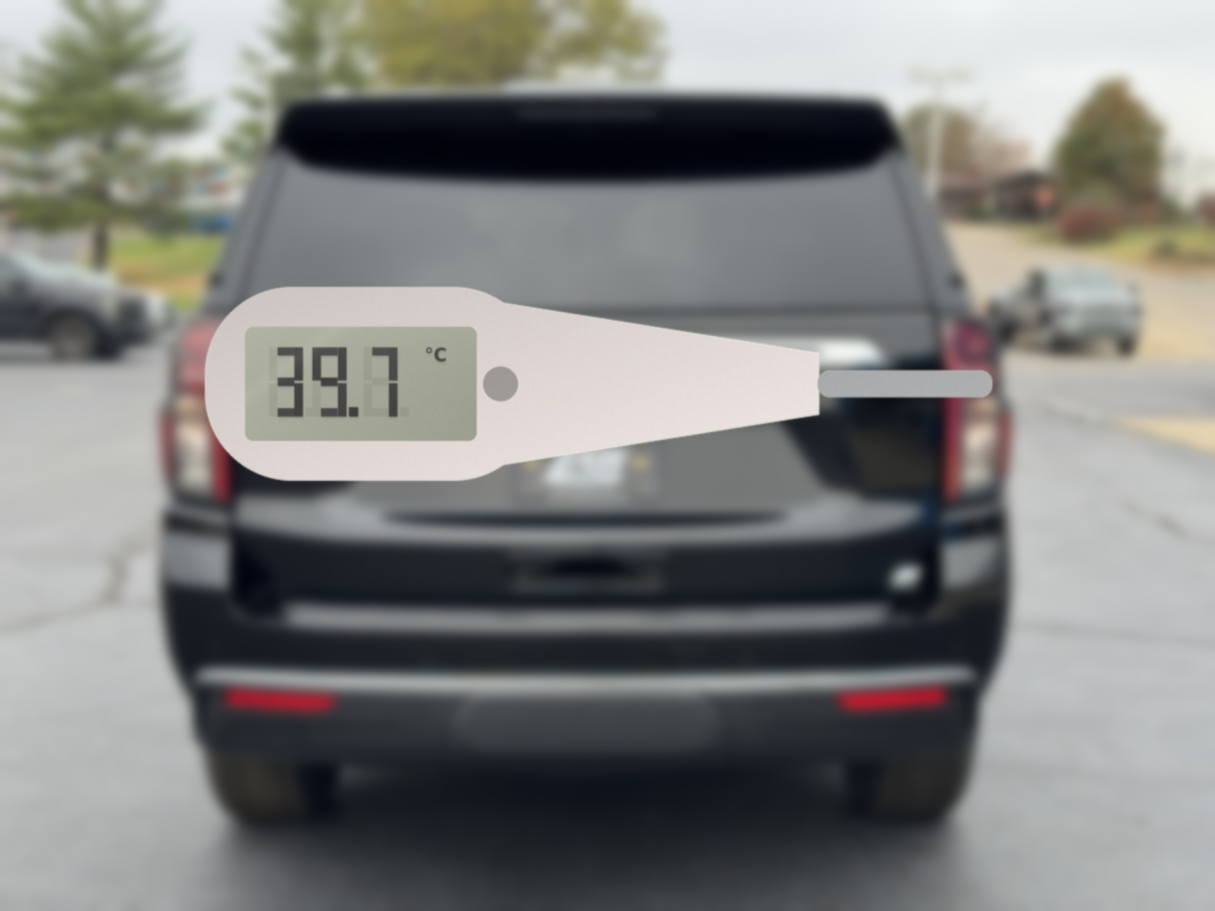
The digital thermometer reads 39.7,°C
